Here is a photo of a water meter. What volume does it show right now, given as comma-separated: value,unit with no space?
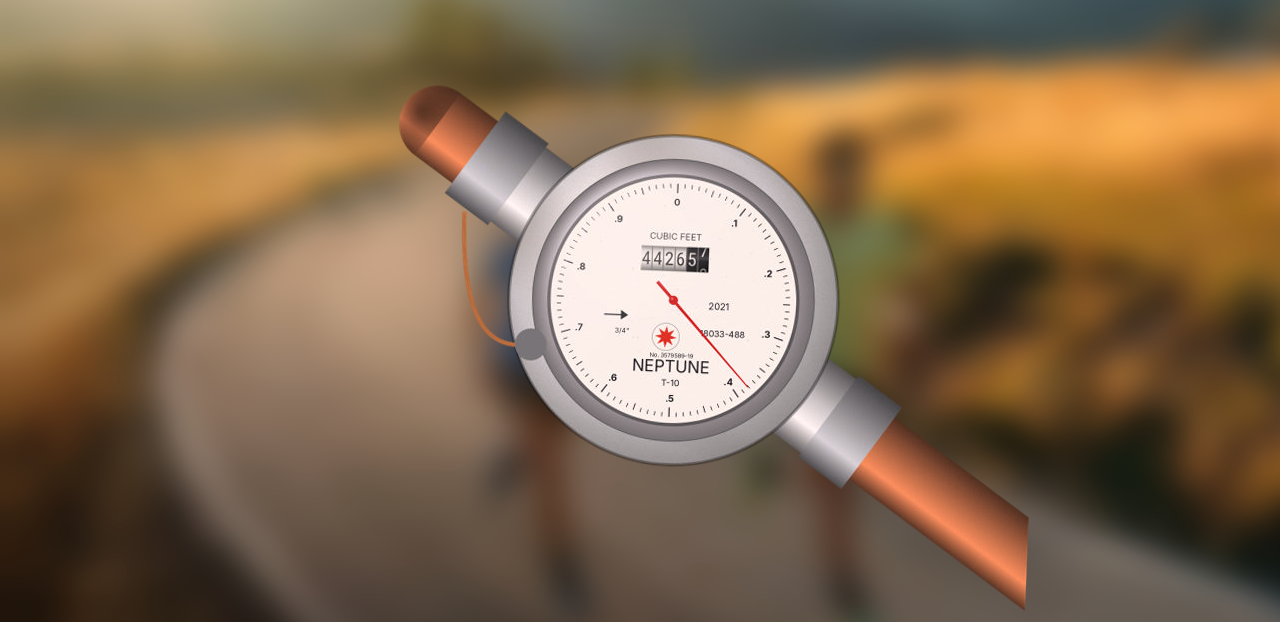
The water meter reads 442657.38,ft³
